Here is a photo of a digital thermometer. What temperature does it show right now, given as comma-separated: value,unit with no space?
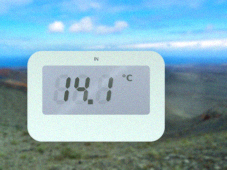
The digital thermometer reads 14.1,°C
